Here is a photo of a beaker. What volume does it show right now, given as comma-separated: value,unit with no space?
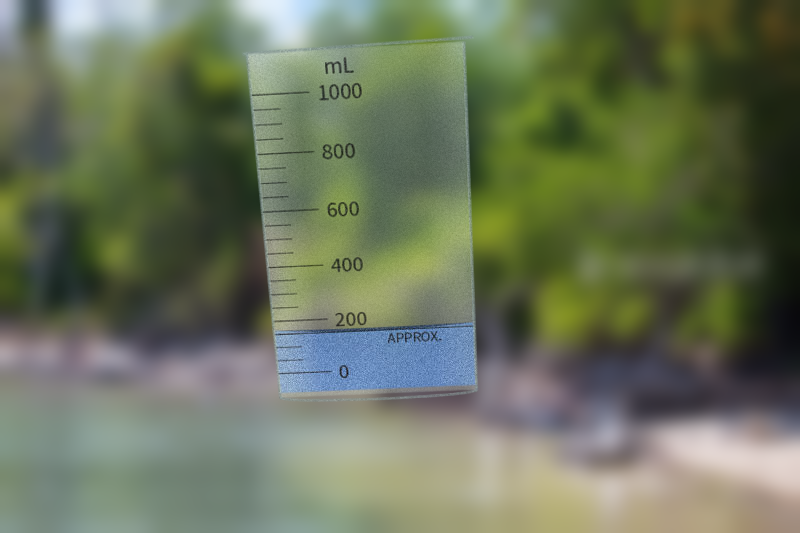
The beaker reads 150,mL
